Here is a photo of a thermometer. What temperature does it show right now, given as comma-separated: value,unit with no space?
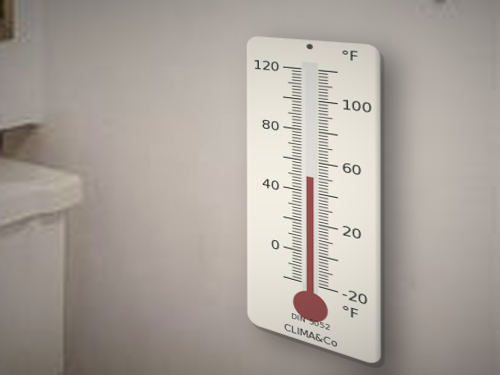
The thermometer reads 50,°F
